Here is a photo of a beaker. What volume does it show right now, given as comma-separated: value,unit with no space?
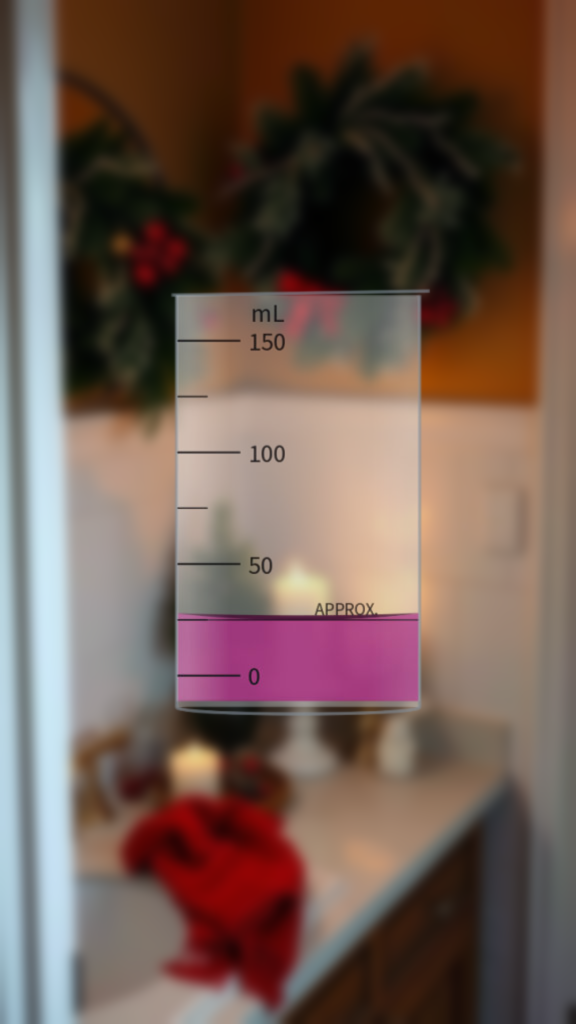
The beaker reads 25,mL
